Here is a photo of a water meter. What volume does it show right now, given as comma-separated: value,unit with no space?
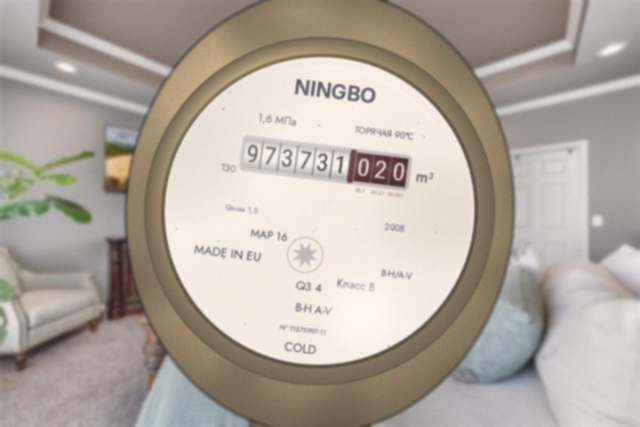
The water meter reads 973731.020,m³
